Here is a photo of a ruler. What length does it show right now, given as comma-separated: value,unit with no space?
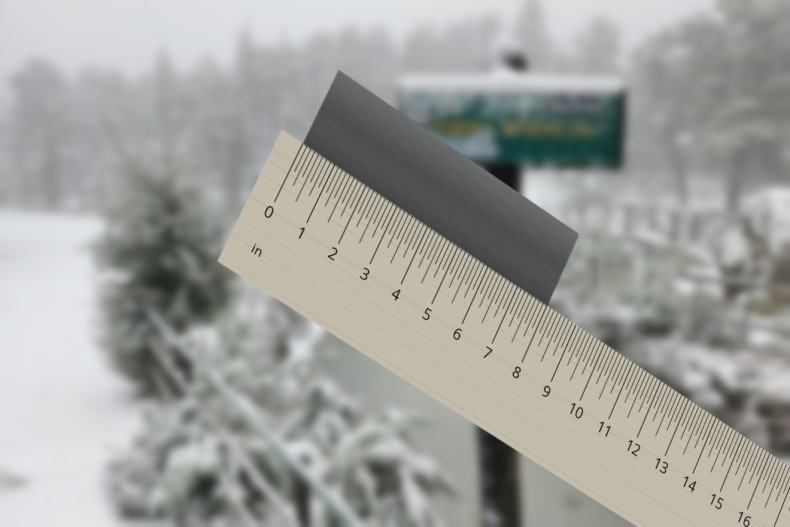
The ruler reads 8,in
